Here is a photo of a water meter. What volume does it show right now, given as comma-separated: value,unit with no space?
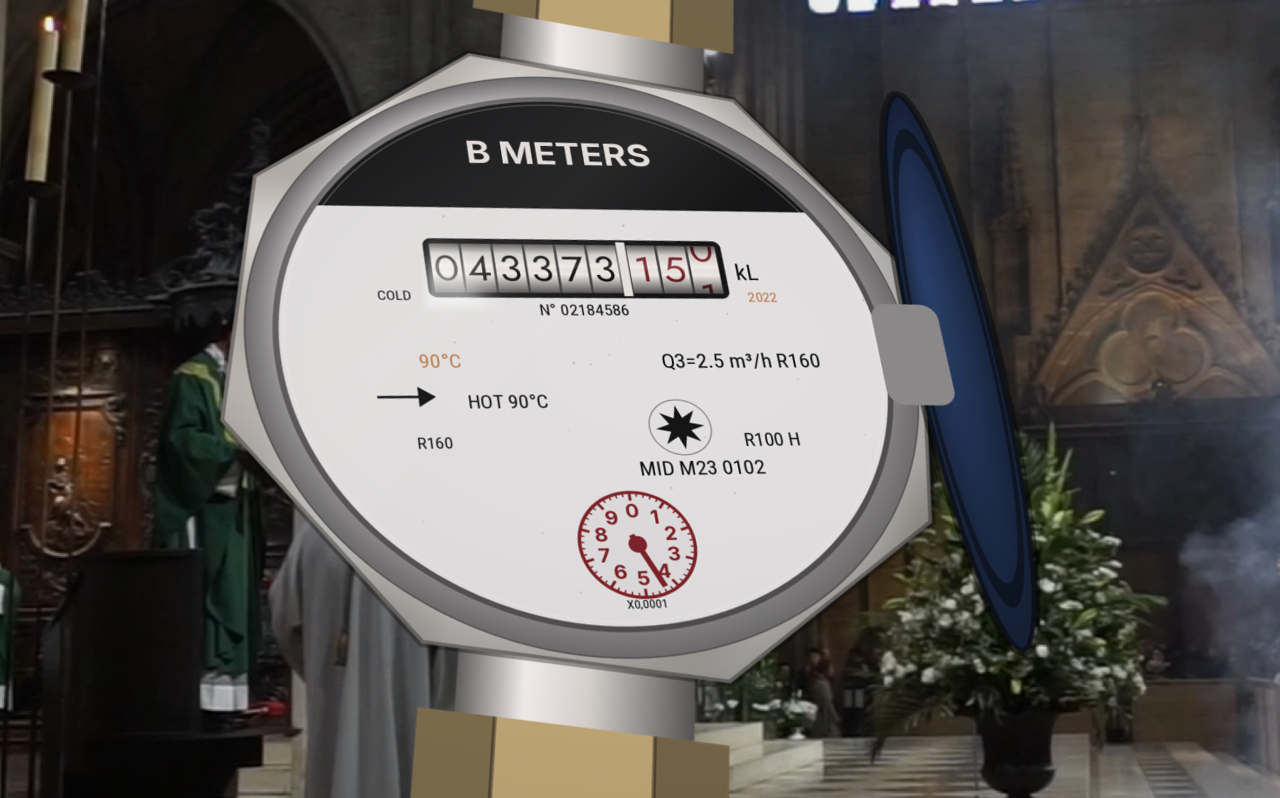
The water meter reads 43373.1504,kL
